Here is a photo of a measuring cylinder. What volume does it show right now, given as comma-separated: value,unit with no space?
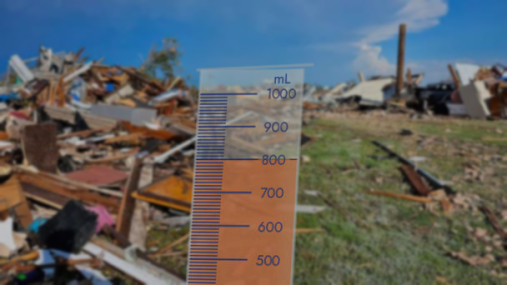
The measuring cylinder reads 800,mL
